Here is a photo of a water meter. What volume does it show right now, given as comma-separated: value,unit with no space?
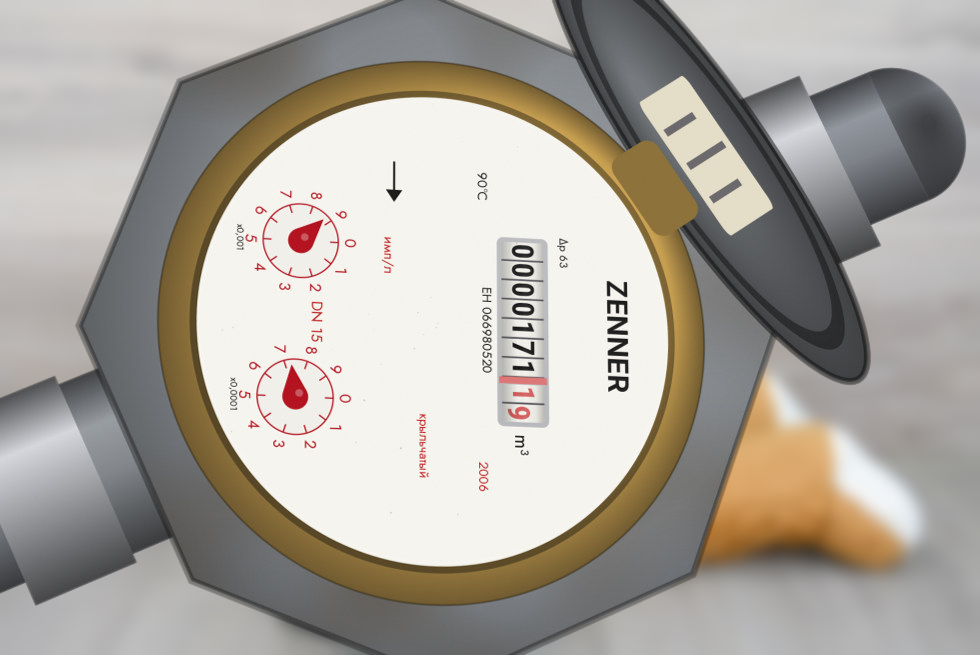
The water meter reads 171.1887,m³
